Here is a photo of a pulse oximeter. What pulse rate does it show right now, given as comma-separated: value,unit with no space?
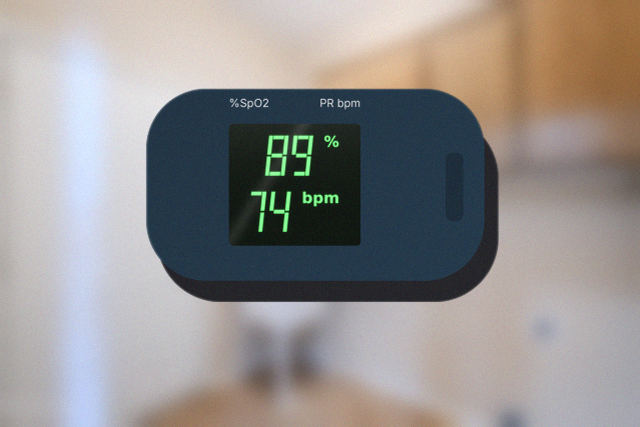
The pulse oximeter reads 74,bpm
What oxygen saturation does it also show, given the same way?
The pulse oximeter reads 89,%
